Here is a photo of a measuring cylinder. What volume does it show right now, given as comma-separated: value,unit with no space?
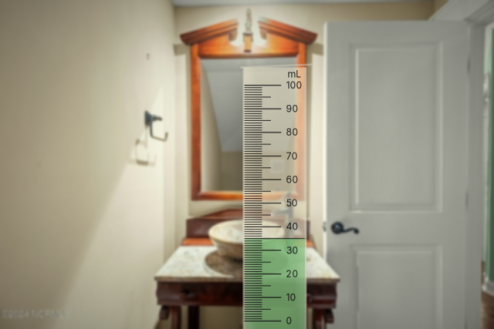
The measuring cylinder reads 35,mL
